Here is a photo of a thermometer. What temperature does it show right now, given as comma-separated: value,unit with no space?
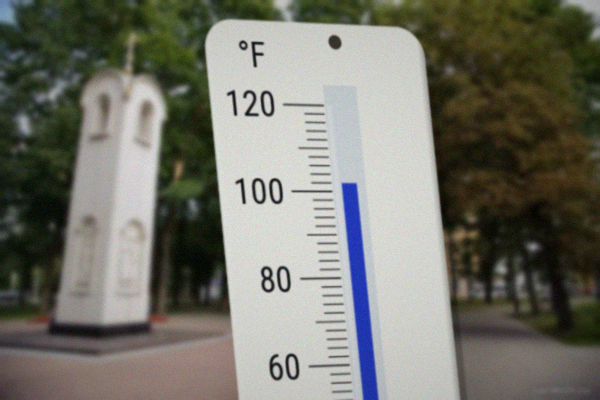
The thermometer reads 102,°F
